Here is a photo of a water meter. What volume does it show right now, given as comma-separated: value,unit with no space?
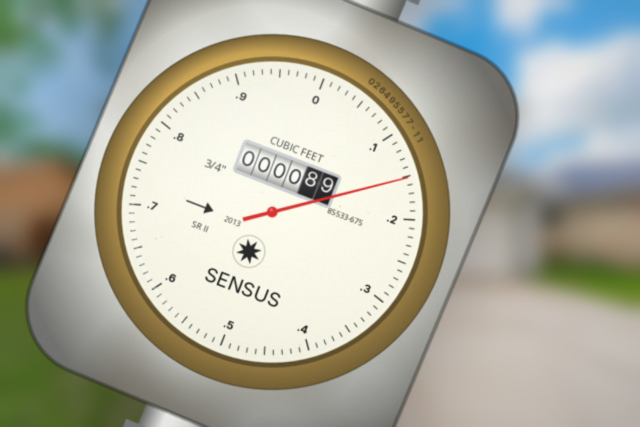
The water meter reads 89.15,ft³
